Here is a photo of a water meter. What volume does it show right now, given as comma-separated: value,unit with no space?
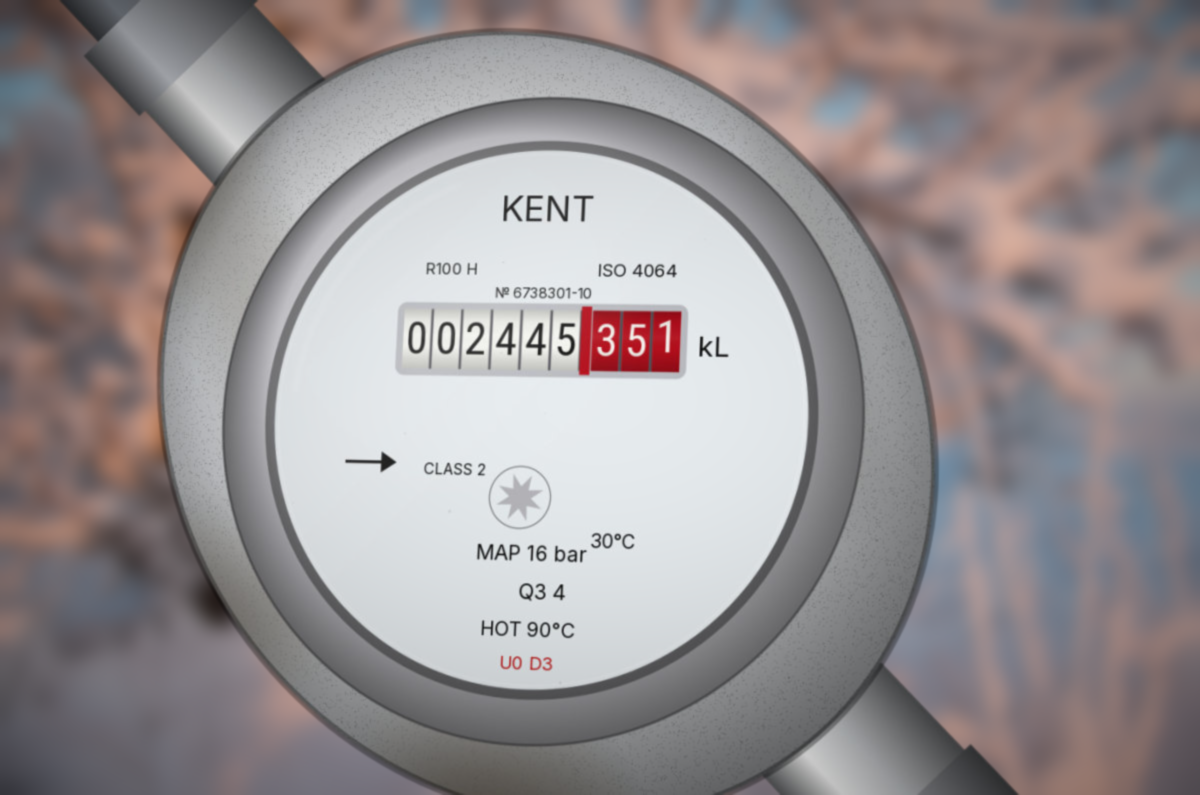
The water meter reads 2445.351,kL
